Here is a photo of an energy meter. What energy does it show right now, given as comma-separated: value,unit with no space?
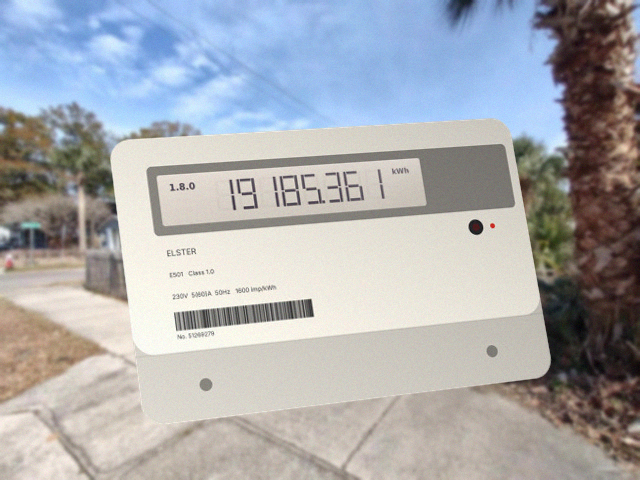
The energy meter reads 19185.361,kWh
